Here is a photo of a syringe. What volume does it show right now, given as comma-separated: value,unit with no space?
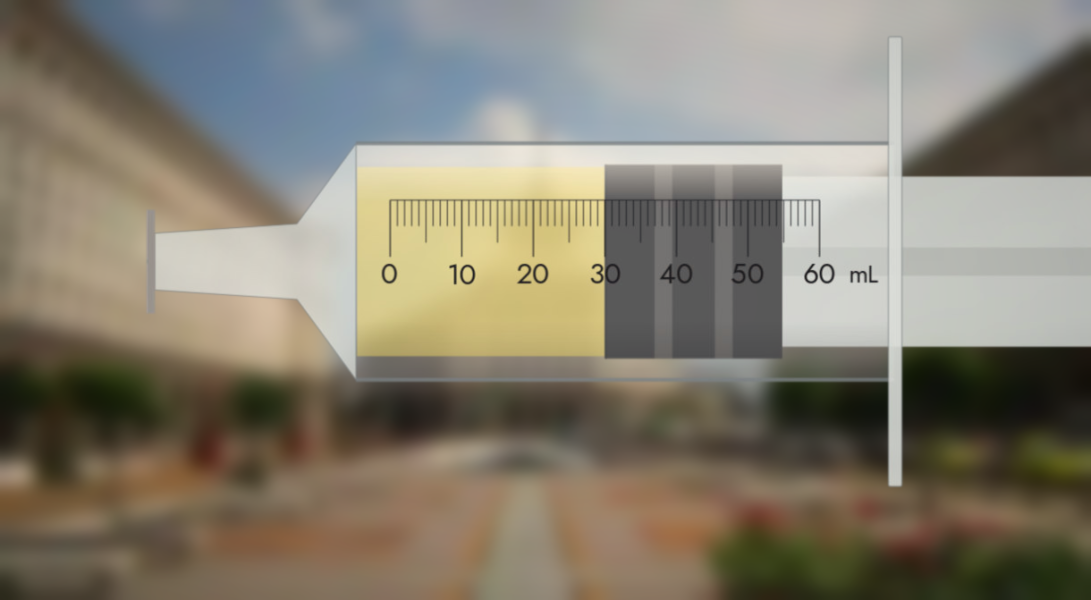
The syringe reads 30,mL
